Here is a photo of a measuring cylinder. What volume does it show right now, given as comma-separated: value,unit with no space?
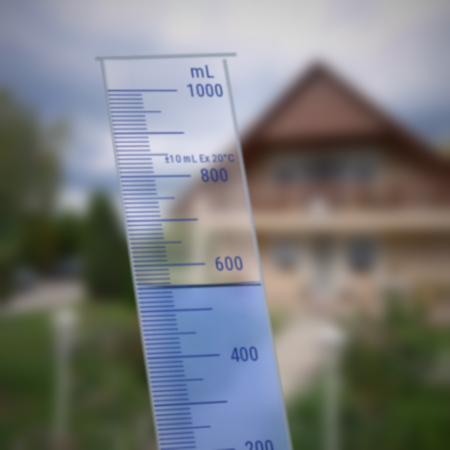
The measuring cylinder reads 550,mL
